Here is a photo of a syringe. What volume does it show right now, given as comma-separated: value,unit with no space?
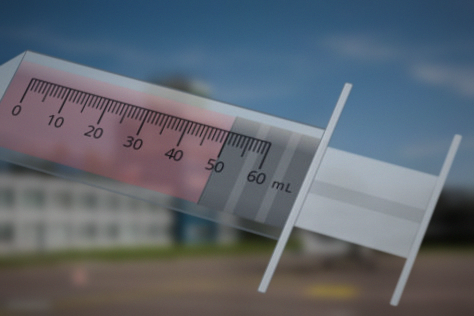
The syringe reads 50,mL
